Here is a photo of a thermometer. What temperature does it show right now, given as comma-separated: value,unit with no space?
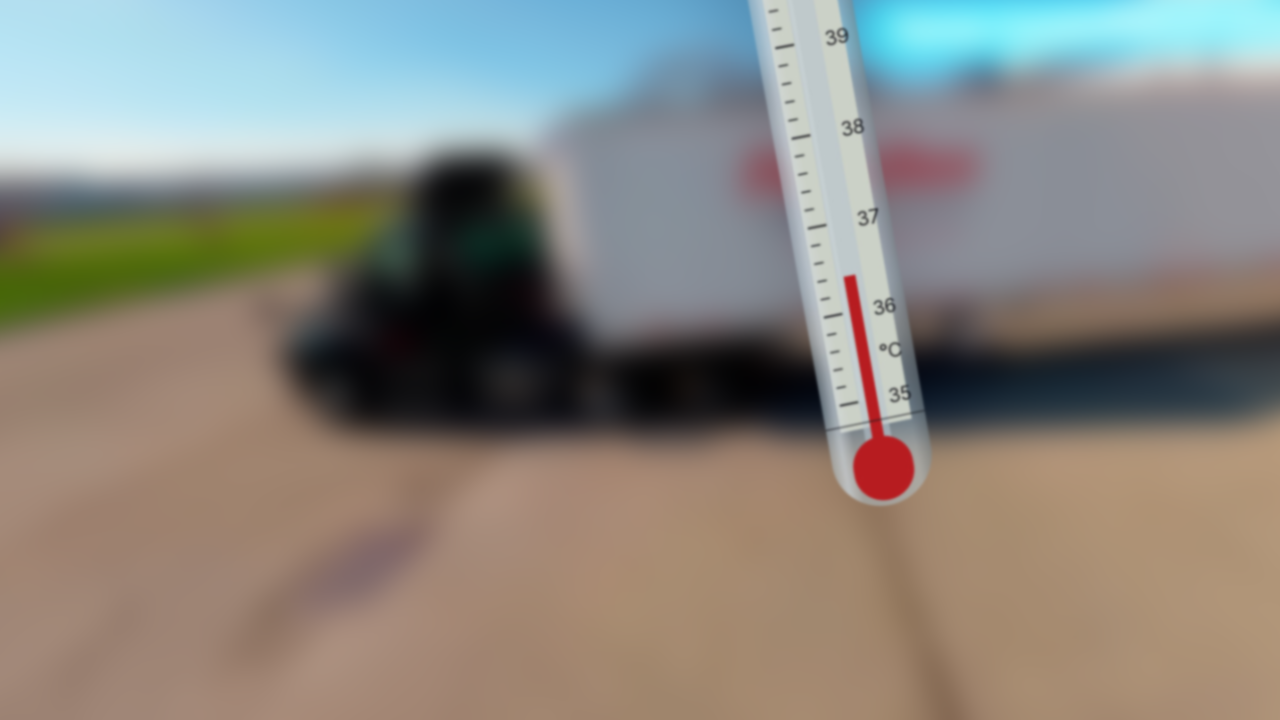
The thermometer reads 36.4,°C
